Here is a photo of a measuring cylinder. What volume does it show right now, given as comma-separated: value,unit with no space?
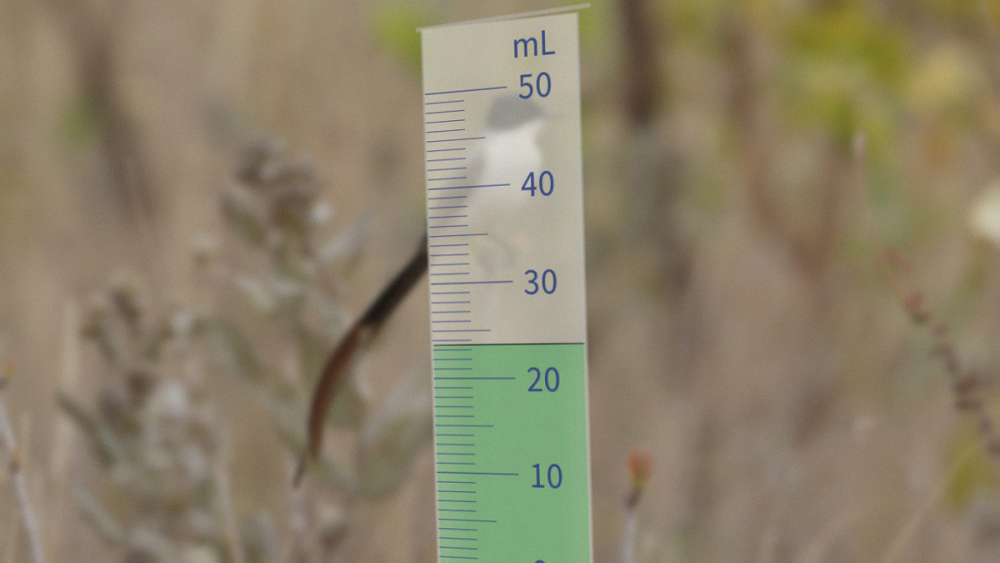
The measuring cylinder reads 23.5,mL
